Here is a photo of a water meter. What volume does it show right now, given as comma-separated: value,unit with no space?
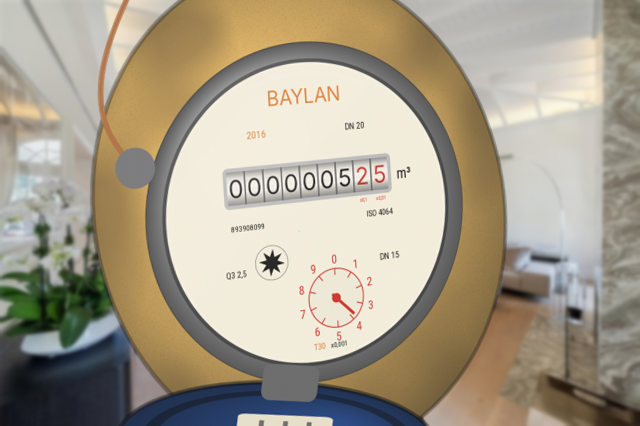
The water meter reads 5.253,m³
